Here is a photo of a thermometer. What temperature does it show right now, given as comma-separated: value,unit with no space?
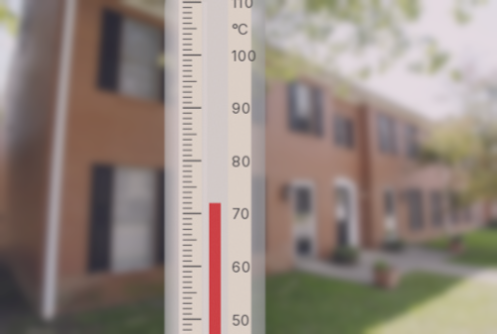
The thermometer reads 72,°C
